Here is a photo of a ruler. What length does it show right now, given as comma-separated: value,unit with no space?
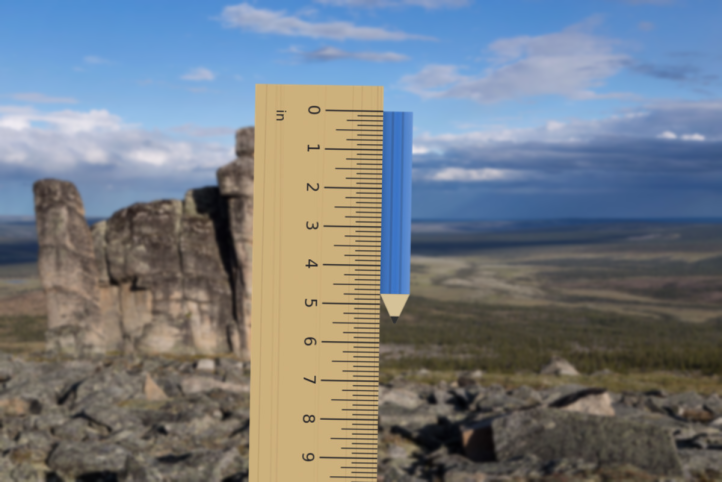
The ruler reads 5.5,in
